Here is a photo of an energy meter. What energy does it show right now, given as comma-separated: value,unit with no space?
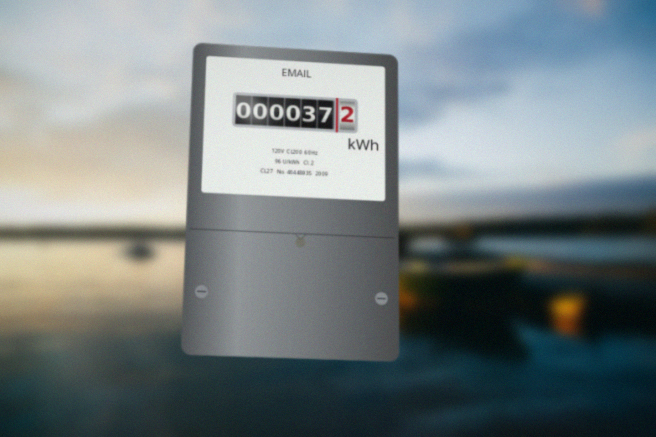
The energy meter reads 37.2,kWh
